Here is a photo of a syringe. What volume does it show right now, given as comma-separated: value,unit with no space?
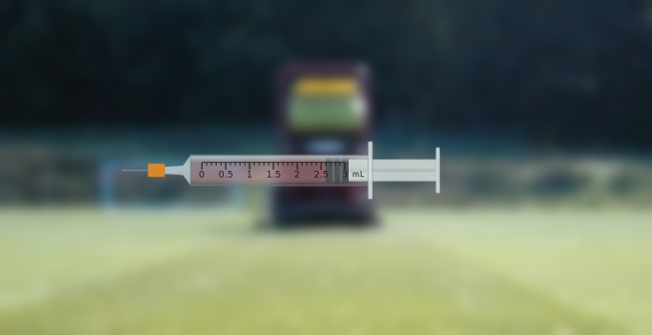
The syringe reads 2.6,mL
